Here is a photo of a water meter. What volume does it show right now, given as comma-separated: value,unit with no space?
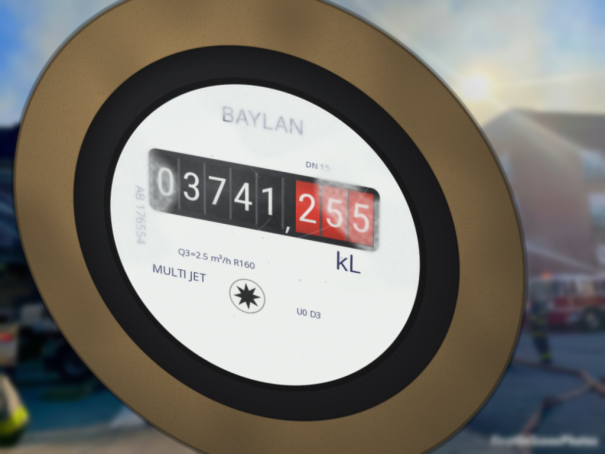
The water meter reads 3741.255,kL
